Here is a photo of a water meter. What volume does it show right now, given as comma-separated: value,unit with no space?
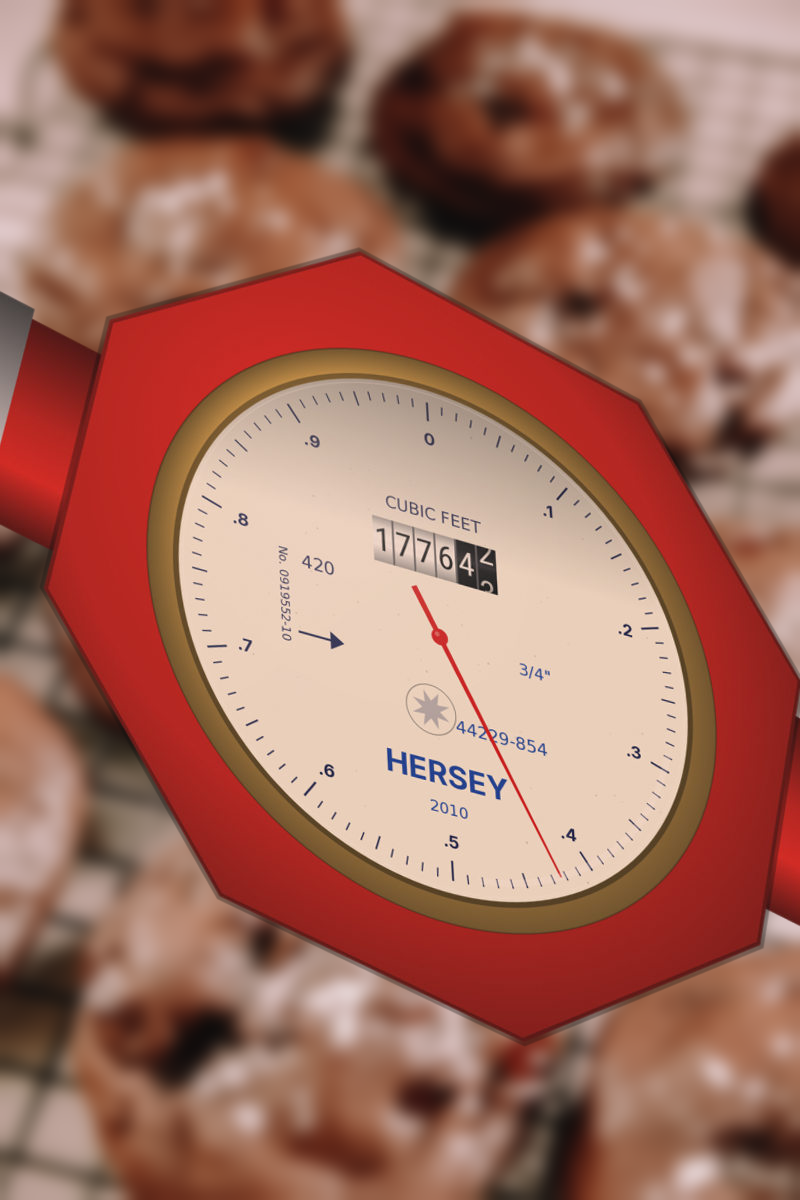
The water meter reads 177642.42,ft³
